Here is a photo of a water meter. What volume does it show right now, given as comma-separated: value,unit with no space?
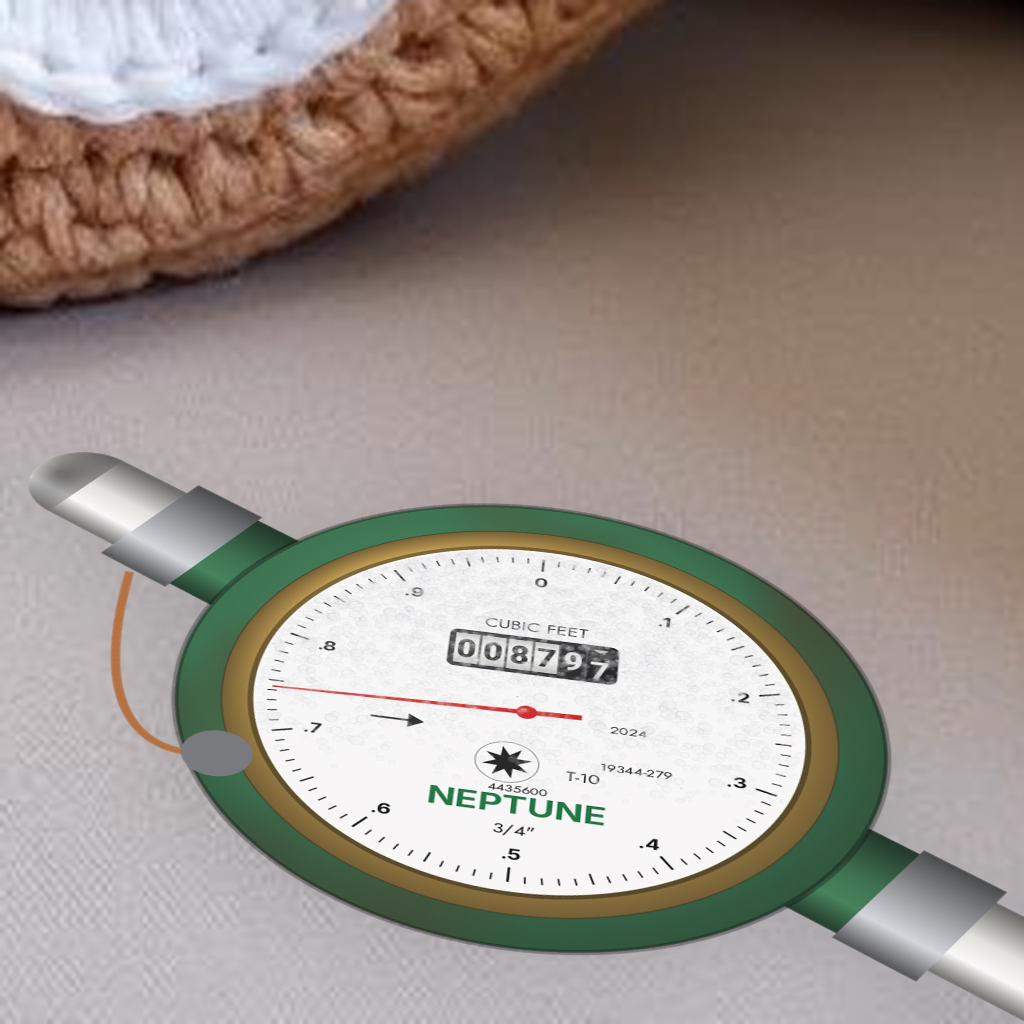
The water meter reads 8796.74,ft³
